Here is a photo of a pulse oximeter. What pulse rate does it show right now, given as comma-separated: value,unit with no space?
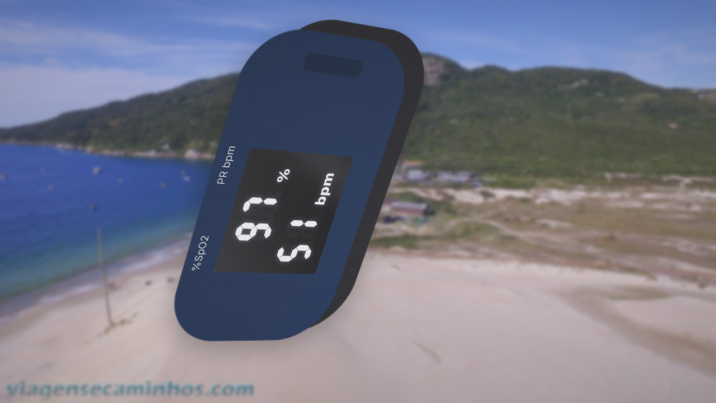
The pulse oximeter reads 51,bpm
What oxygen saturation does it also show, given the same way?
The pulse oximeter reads 97,%
